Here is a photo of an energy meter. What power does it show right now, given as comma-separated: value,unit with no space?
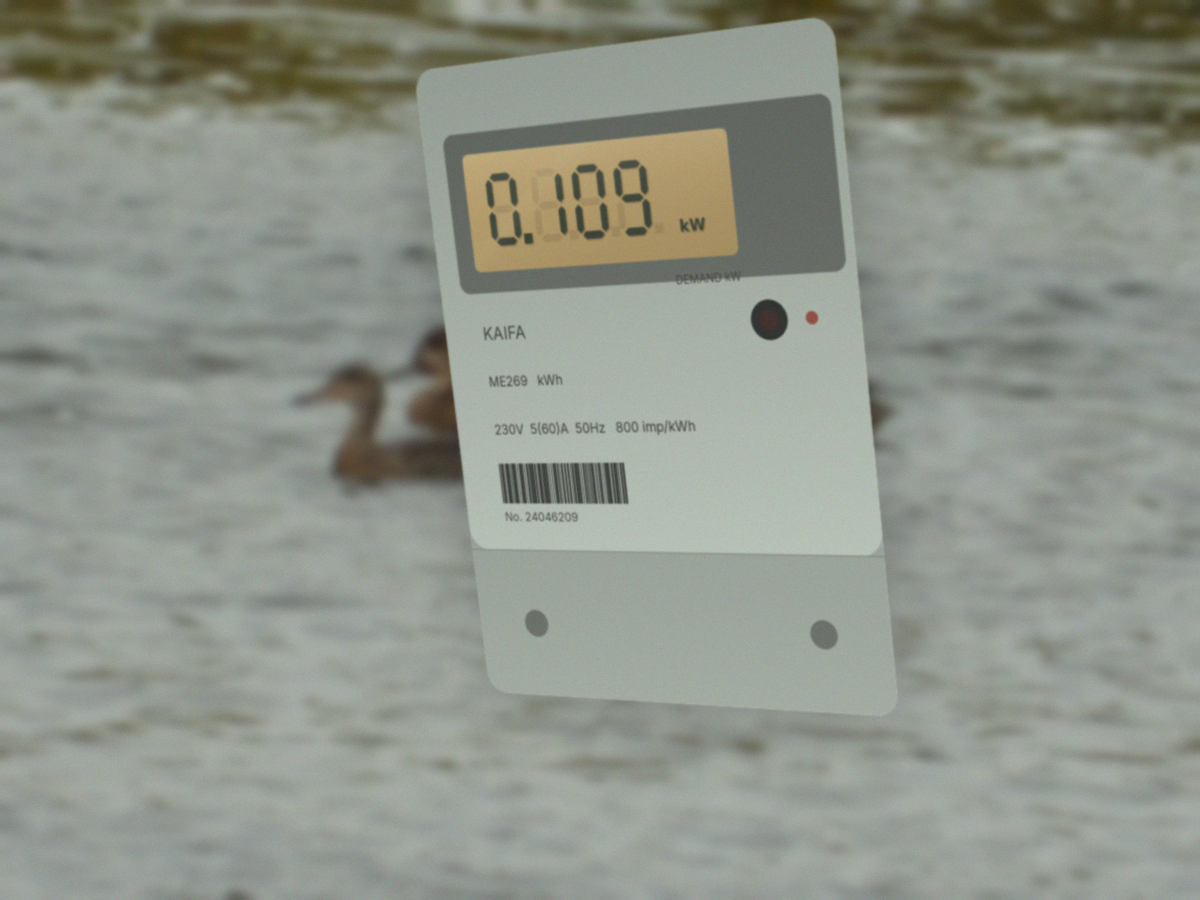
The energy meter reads 0.109,kW
